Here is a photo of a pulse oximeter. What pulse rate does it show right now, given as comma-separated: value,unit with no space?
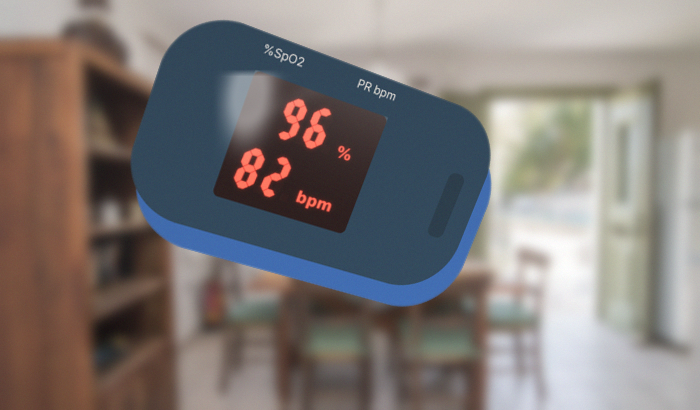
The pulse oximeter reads 82,bpm
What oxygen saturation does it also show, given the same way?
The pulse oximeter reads 96,%
